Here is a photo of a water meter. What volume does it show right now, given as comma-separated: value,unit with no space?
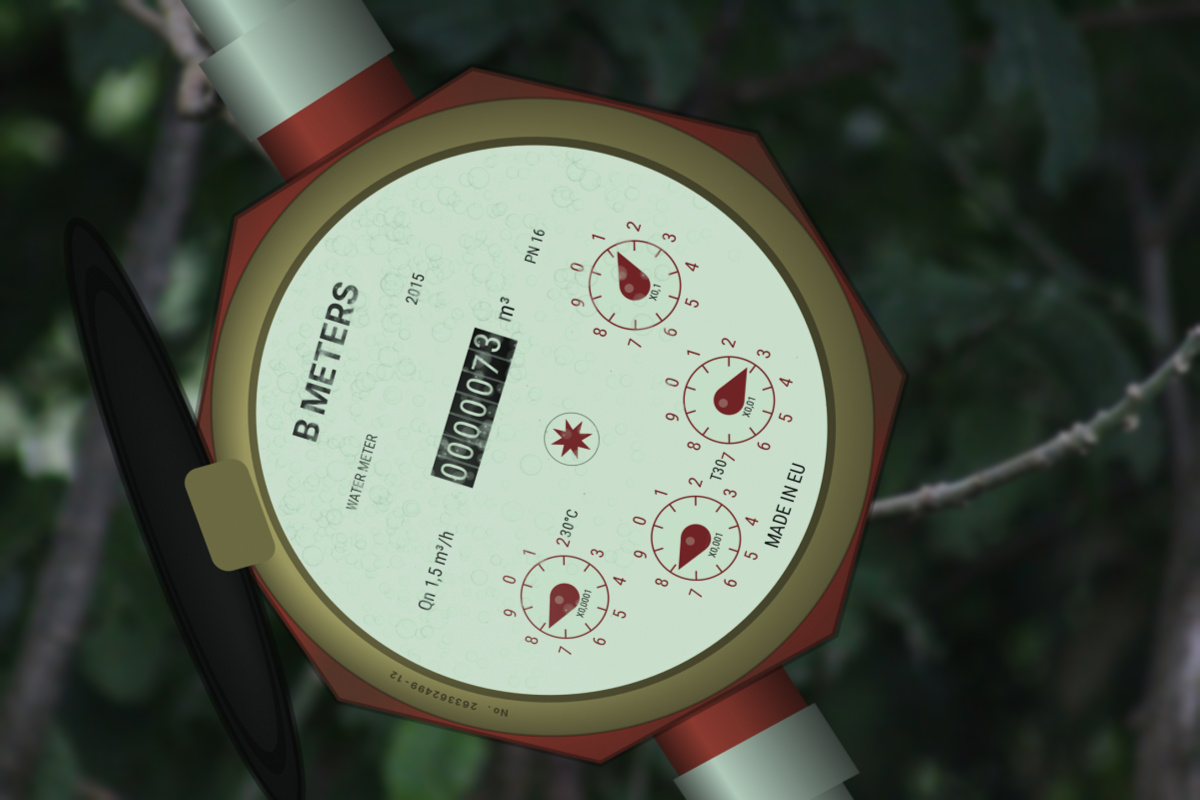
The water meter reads 73.1277,m³
